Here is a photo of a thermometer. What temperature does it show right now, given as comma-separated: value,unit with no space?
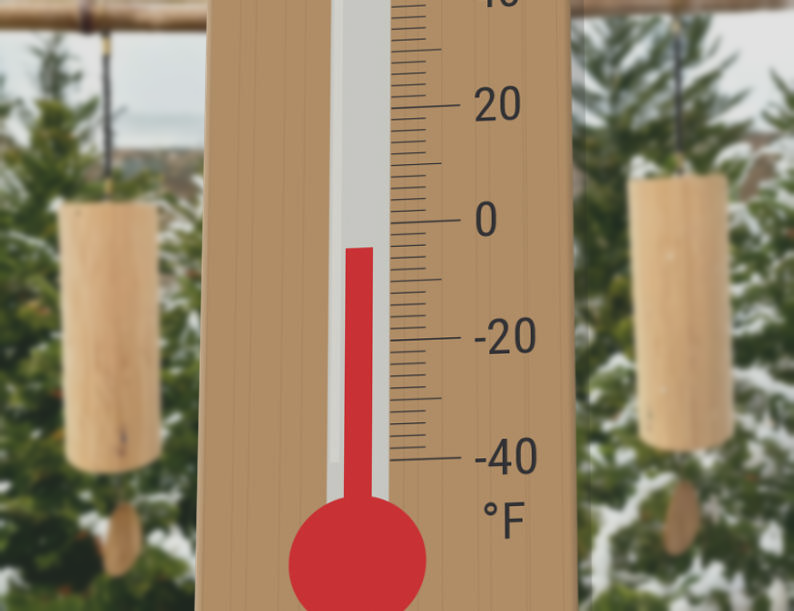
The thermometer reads -4,°F
